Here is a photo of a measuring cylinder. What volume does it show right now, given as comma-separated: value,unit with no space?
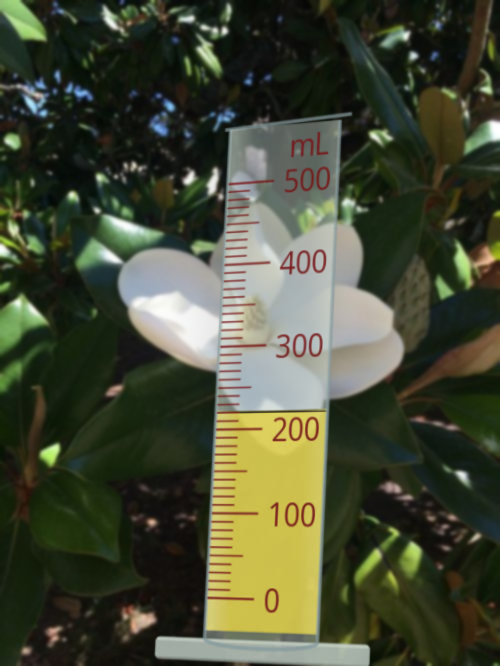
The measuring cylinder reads 220,mL
